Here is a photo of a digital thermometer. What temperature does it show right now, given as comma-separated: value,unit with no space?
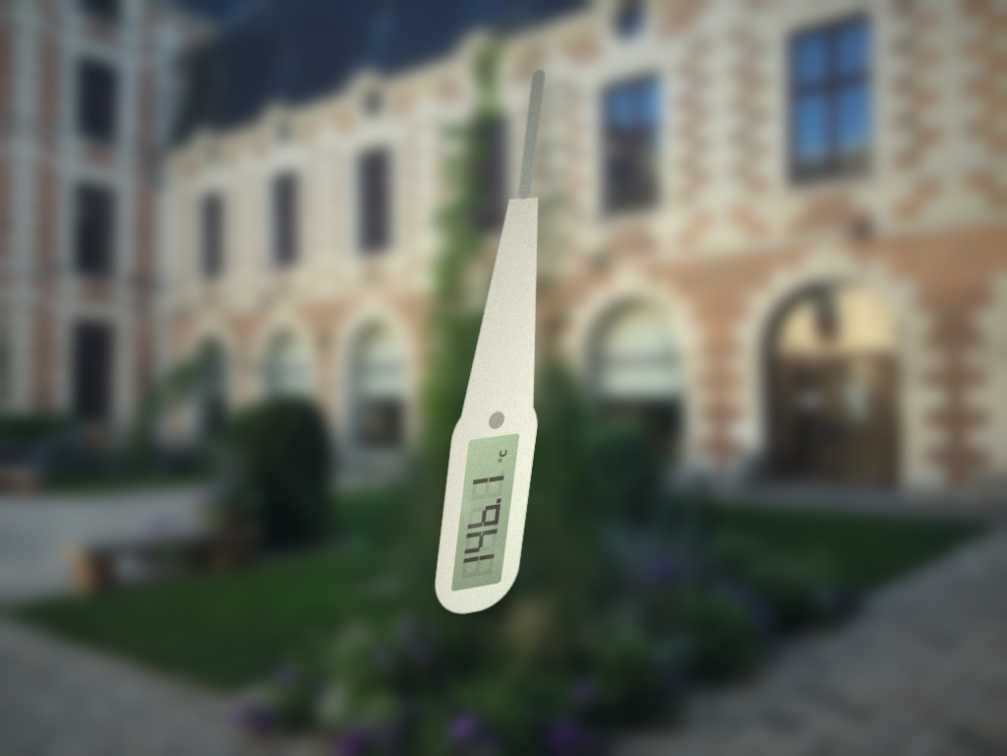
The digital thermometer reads 146.1,°C
